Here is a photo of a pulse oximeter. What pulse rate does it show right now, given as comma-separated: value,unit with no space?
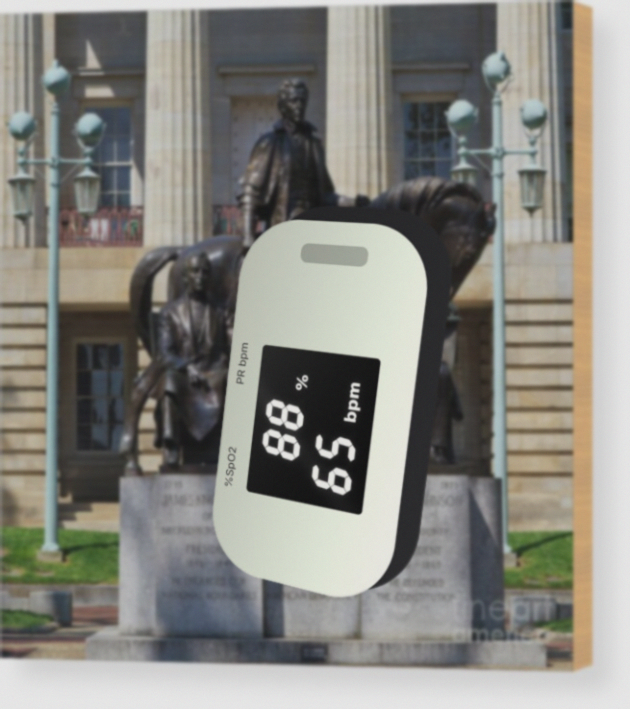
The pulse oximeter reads 65,bpm
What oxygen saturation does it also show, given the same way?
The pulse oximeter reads 88,%
